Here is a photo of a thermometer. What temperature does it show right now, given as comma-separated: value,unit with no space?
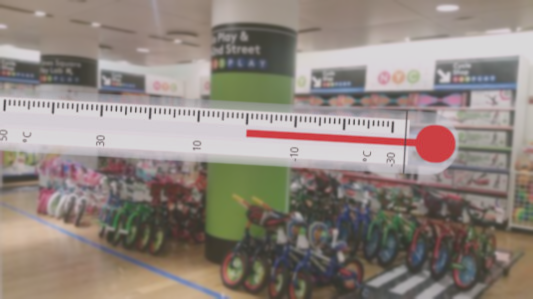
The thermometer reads 0,°C
